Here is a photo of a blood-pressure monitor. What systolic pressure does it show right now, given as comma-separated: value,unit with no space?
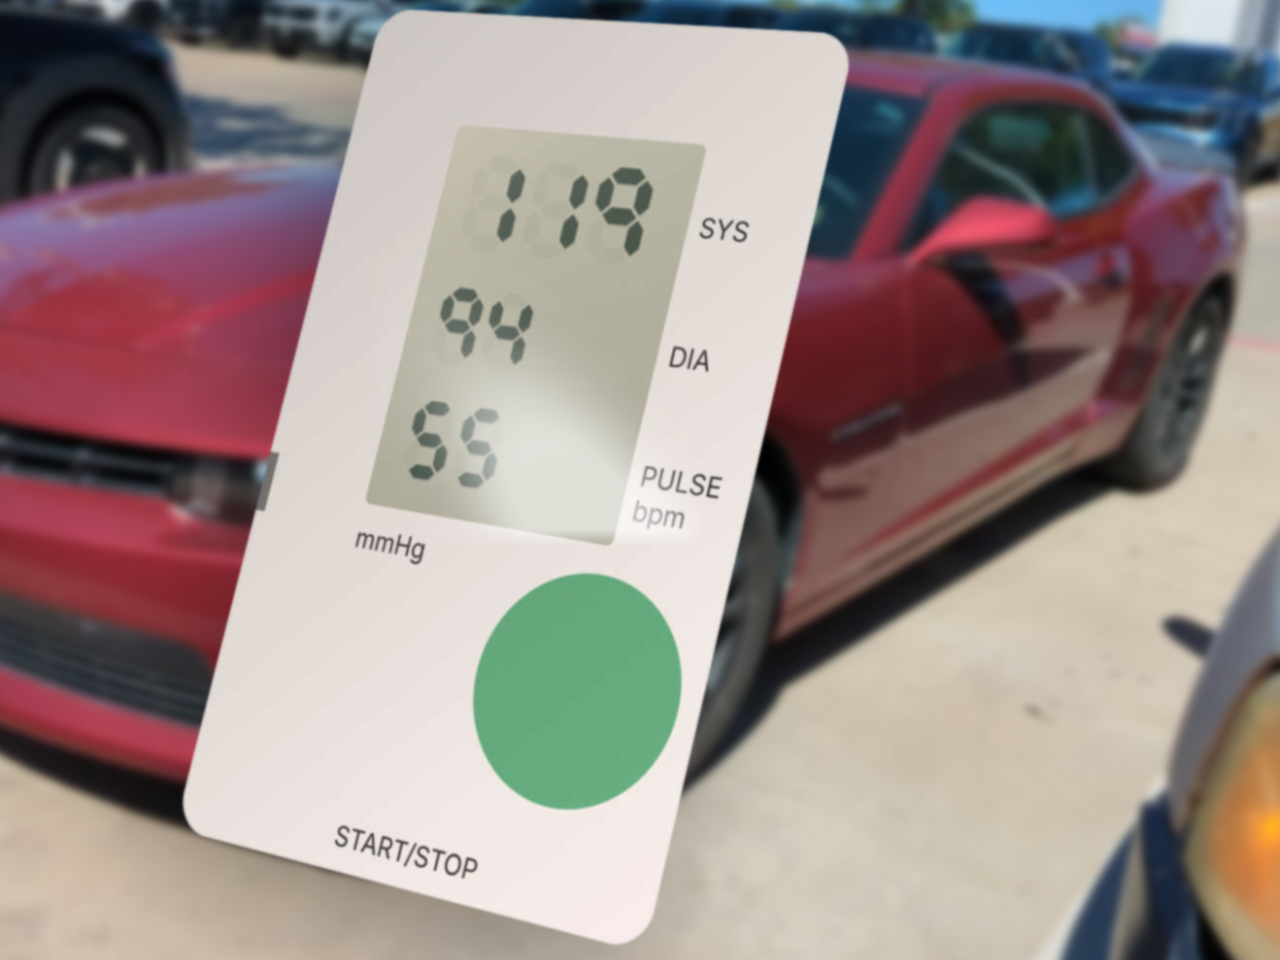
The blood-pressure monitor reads 119,mmHg
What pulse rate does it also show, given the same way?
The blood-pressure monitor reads 55,bpm
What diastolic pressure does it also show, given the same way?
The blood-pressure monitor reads 94,mmHg
